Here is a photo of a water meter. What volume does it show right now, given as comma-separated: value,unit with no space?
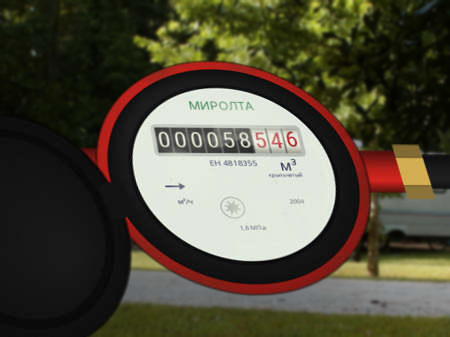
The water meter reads 58.546,m³
